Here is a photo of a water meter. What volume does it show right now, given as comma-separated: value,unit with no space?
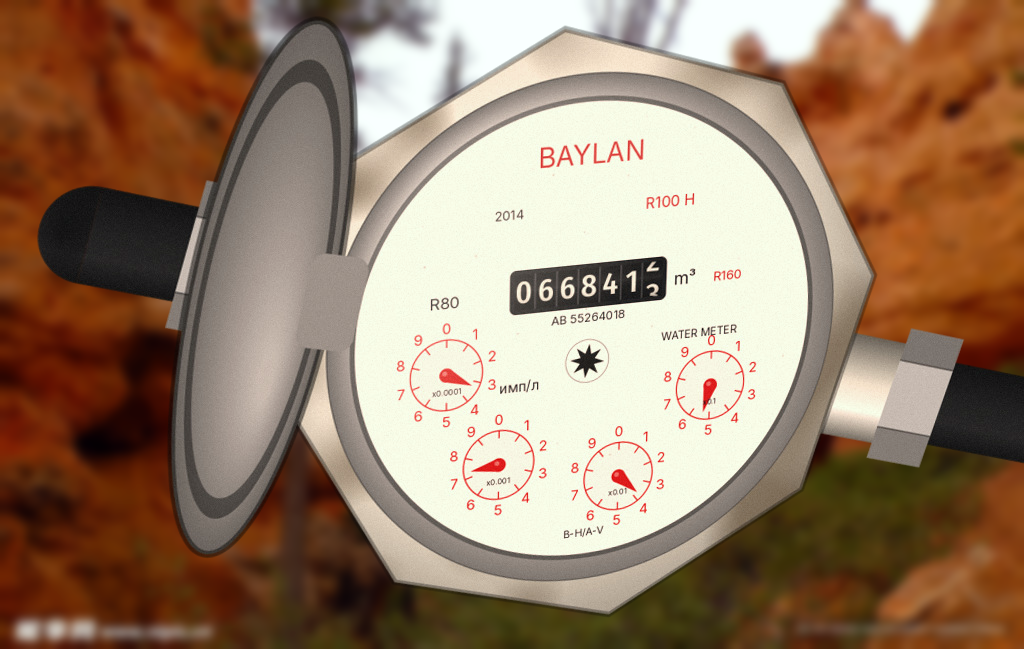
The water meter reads 668412.5373,m³
